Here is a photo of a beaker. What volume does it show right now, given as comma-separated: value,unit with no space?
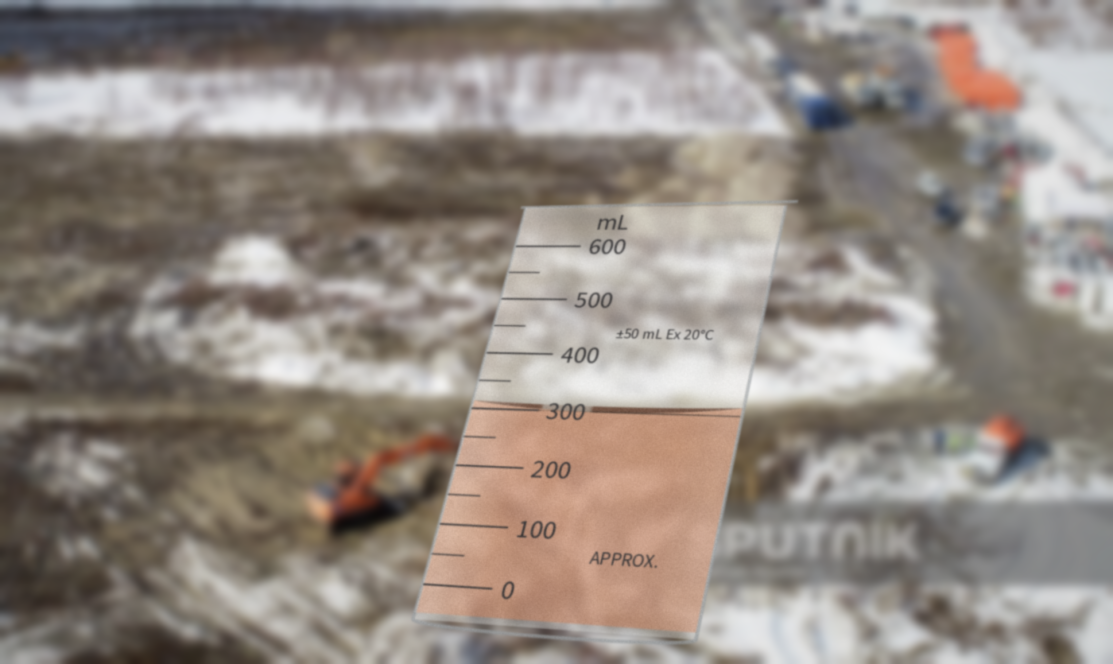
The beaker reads 300,mL
